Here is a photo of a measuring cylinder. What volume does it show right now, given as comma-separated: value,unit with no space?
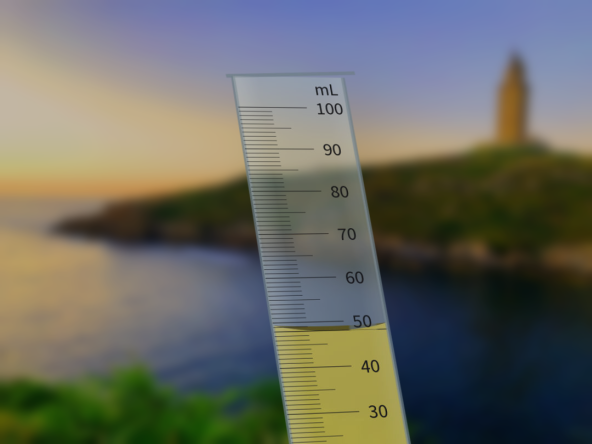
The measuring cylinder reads 48,mL
